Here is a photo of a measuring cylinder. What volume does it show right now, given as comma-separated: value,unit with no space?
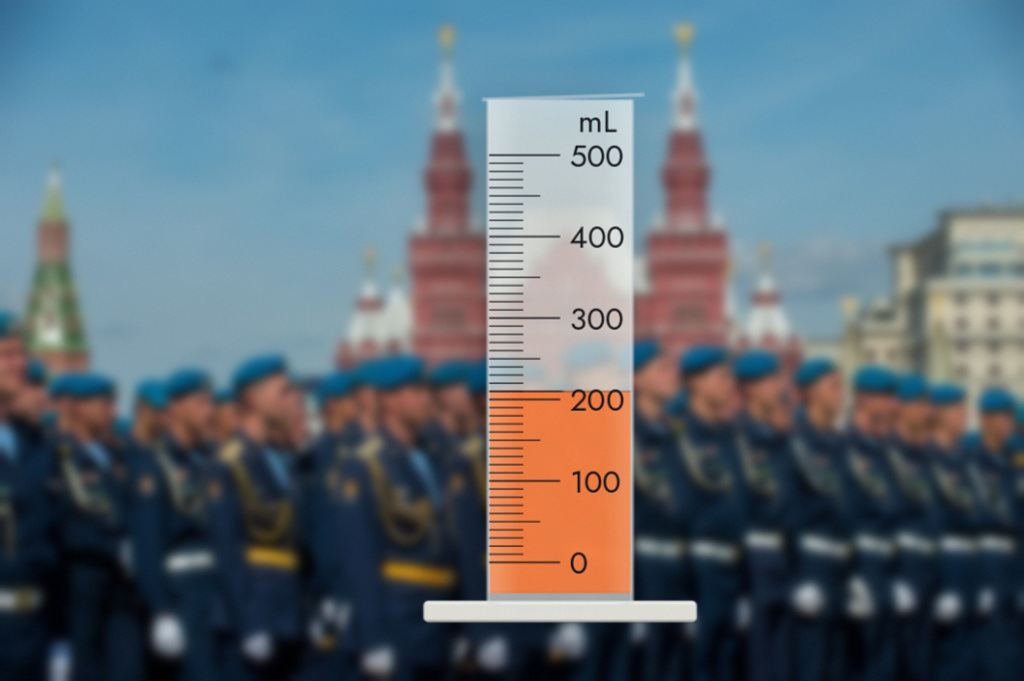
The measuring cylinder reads 210,mL
